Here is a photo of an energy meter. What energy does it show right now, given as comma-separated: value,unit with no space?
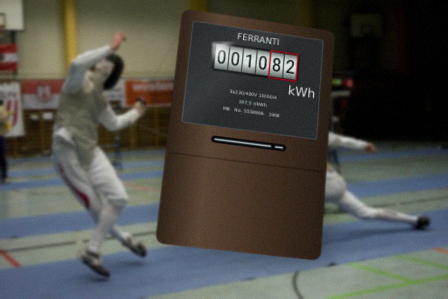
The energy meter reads 10.82,kWh
